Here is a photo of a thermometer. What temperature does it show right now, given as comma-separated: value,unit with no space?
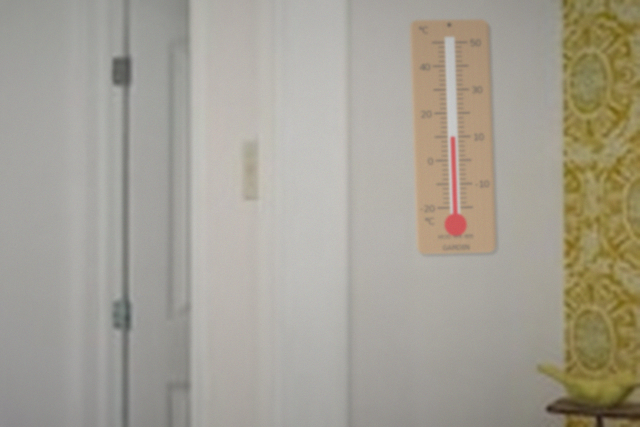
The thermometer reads 10,°C
